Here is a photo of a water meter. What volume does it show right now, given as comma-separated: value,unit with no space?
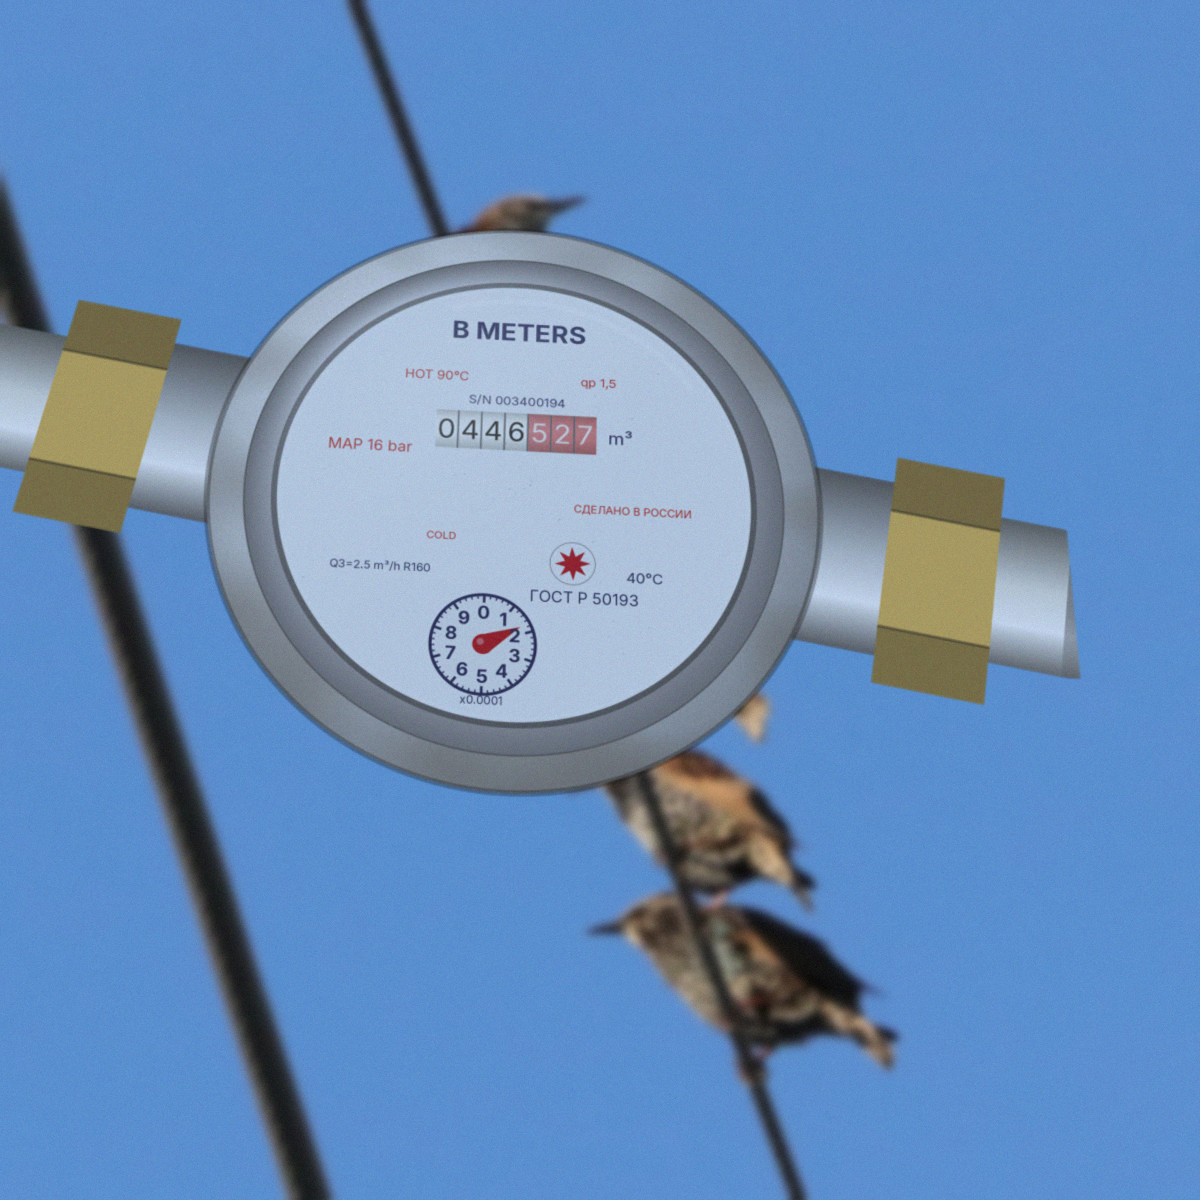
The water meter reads 446.5271,m³
